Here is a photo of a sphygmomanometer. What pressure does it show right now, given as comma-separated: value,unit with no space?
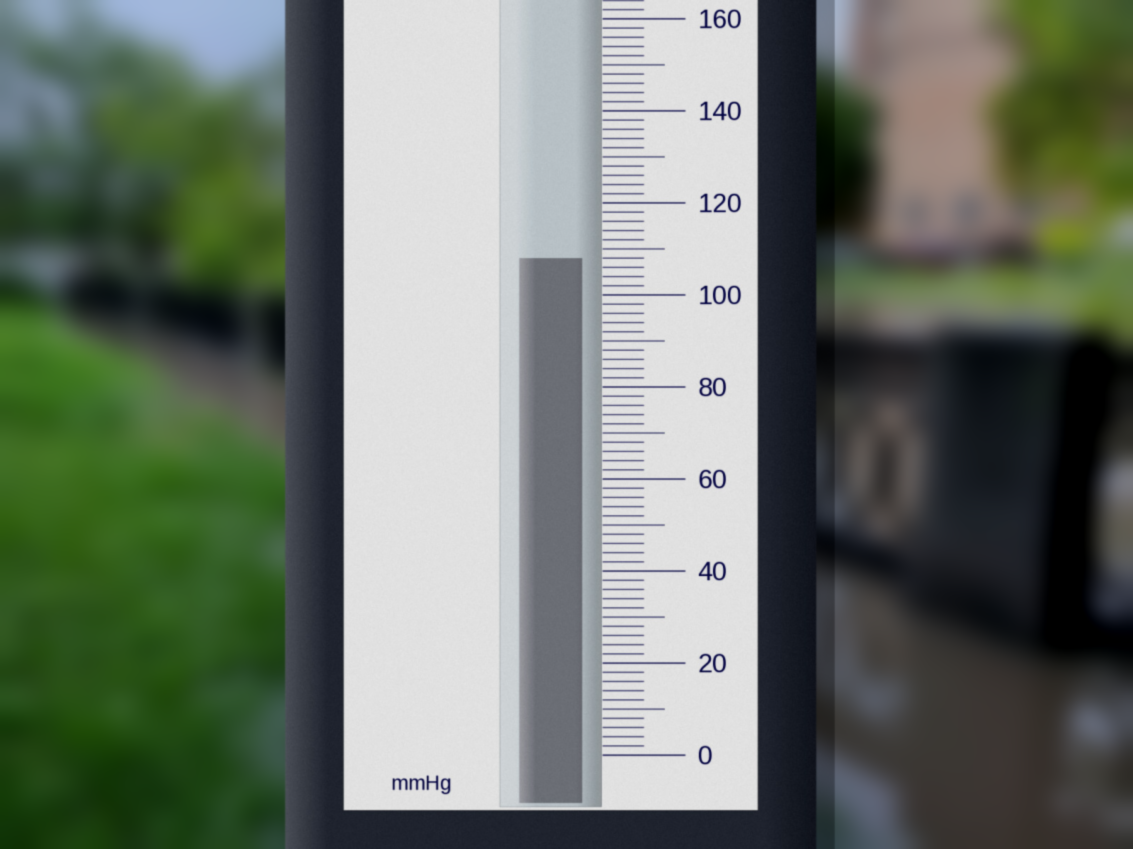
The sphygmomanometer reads 108,mmHg
